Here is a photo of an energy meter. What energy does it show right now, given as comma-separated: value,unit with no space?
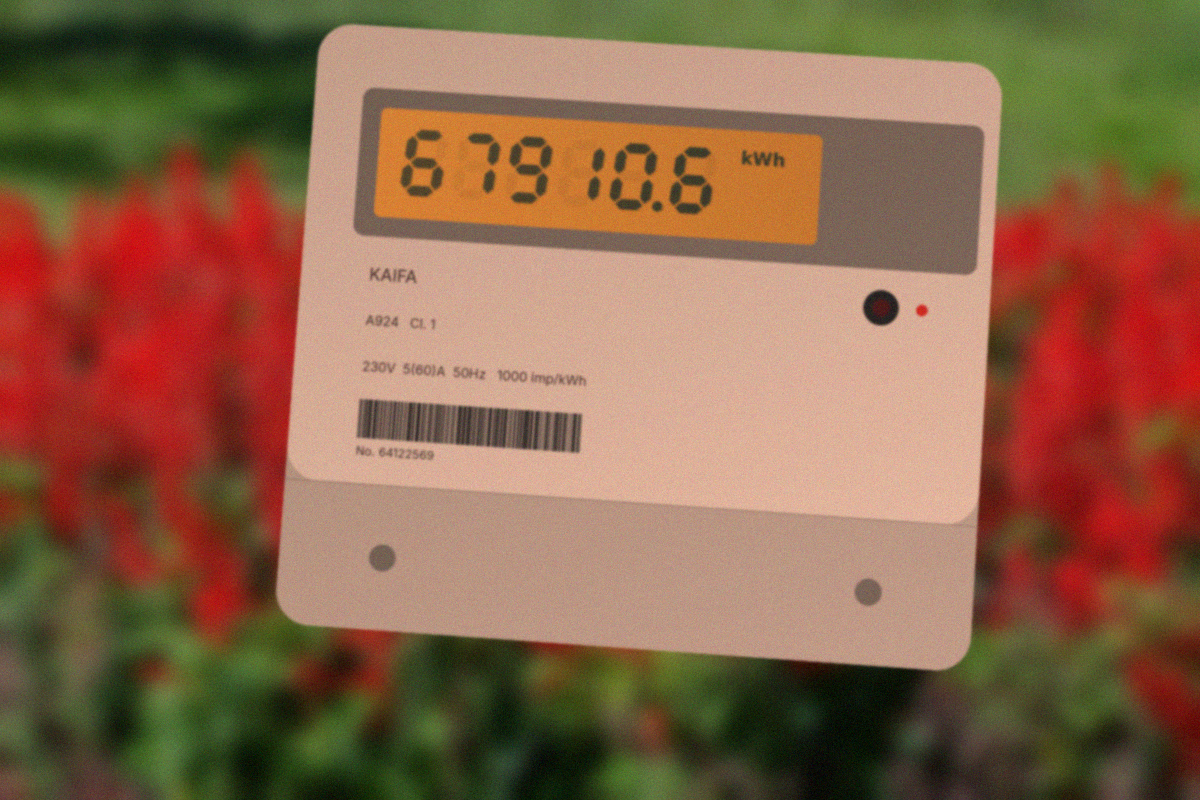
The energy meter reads 67910.6,kWh
